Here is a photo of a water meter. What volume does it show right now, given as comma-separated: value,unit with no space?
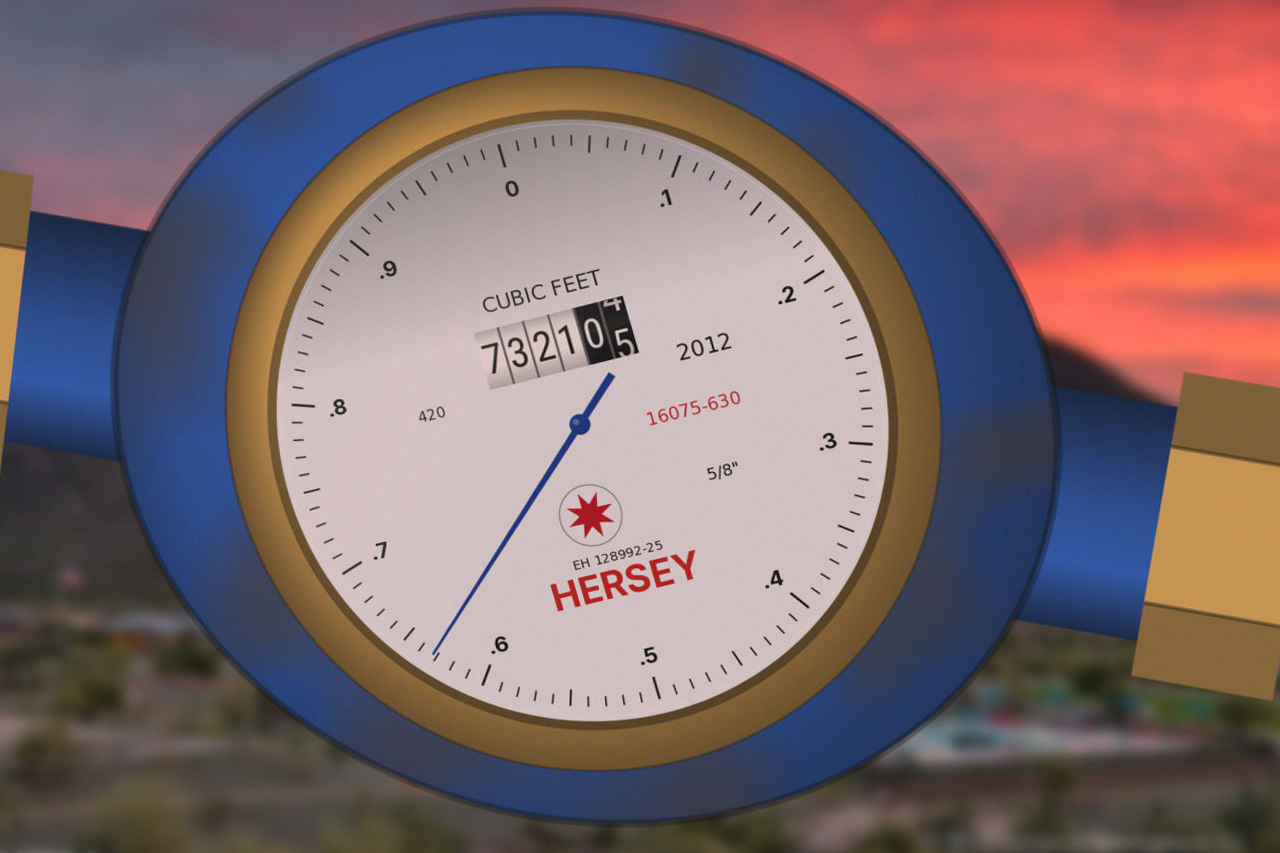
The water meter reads 732104.63,ft³
